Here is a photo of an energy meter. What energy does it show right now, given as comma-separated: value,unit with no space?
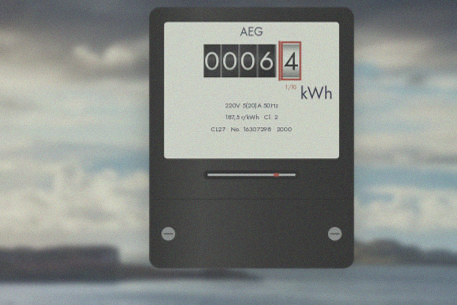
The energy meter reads 6.4,kWh
